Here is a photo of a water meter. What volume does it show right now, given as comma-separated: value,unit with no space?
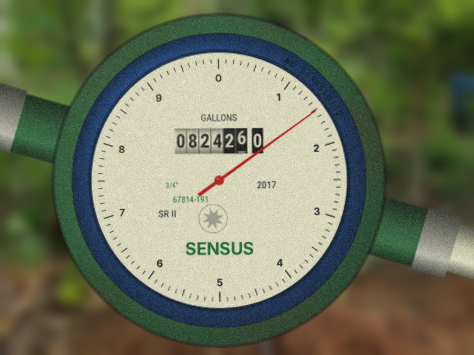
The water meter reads 824261.5,gal
